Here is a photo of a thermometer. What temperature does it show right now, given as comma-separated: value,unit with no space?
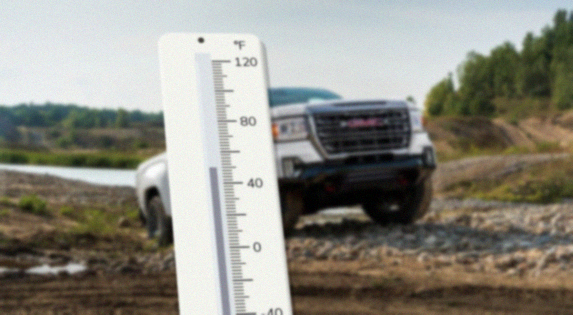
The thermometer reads 50,°F
